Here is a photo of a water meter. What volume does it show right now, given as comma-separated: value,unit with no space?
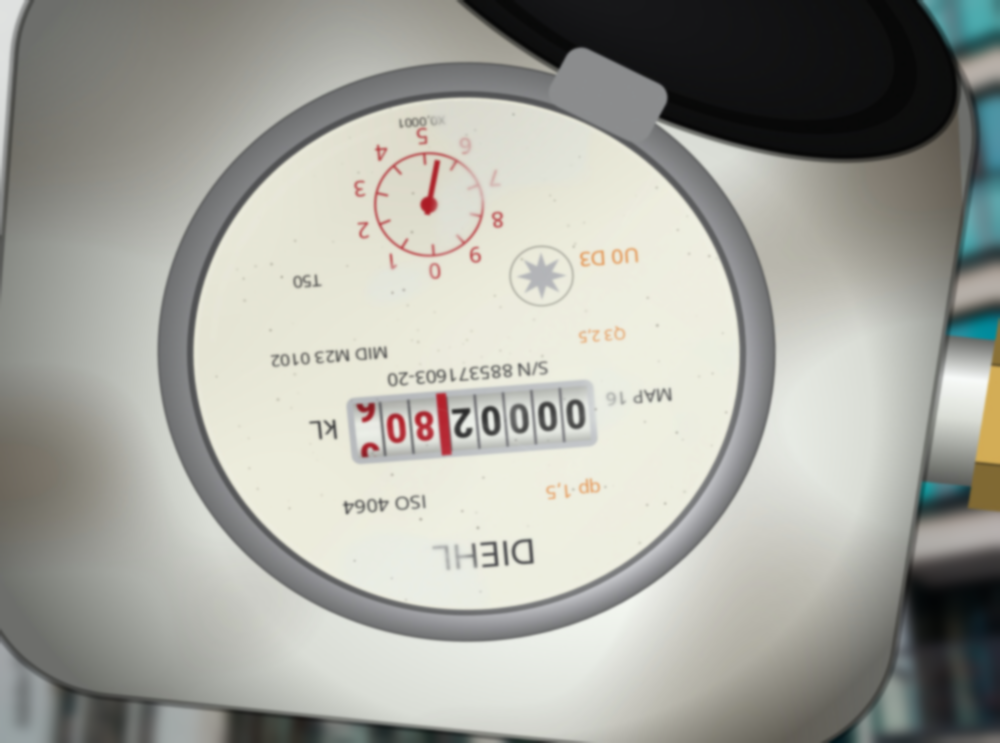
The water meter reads 2.8055,kL
